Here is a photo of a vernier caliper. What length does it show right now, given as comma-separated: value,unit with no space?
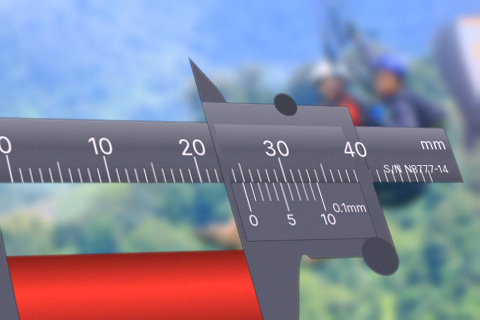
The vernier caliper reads 24.8,mm
